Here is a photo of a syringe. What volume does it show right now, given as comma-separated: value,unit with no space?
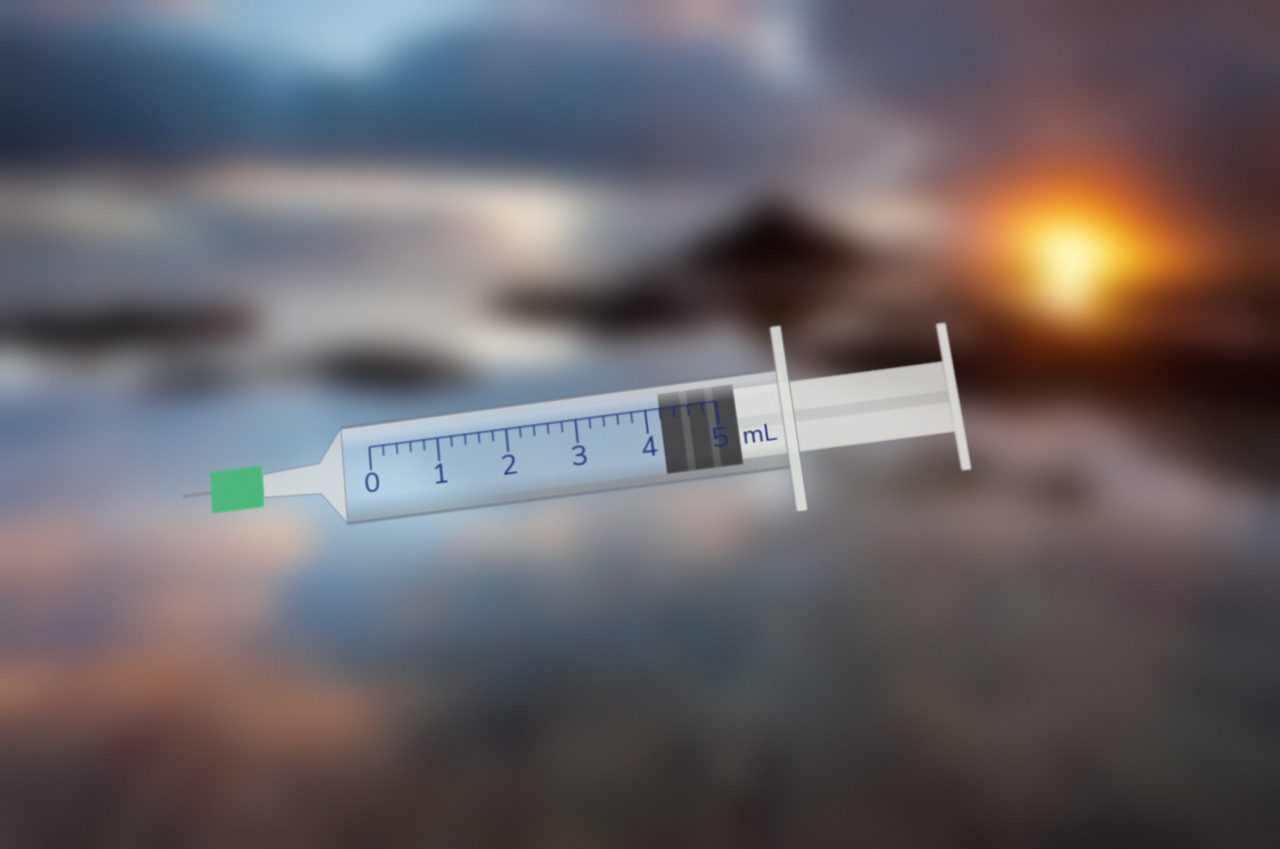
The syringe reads 4.2,mL
